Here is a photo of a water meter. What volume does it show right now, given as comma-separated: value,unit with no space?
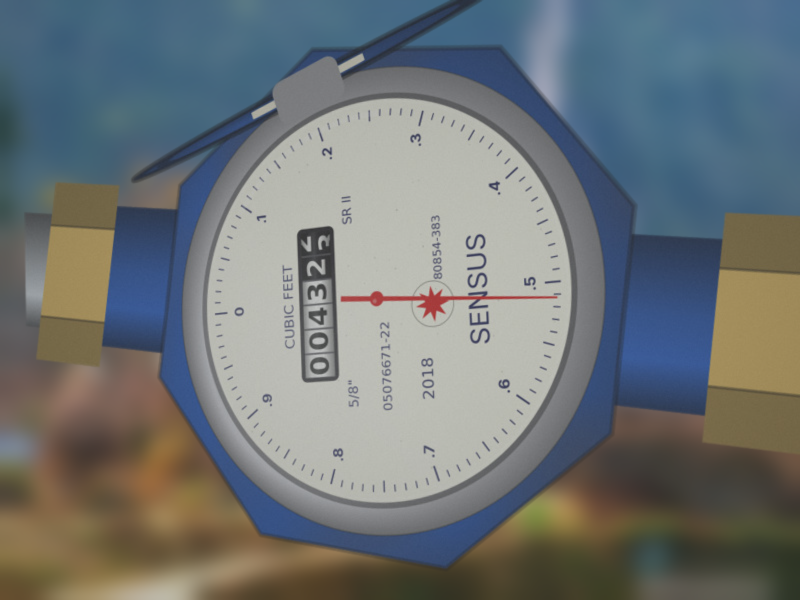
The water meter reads 4322.51,ft³
